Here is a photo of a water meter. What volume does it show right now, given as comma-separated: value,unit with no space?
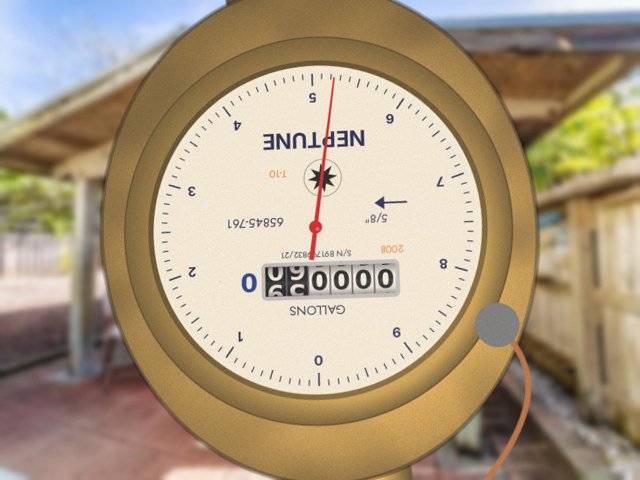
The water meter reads 595.2,gal
